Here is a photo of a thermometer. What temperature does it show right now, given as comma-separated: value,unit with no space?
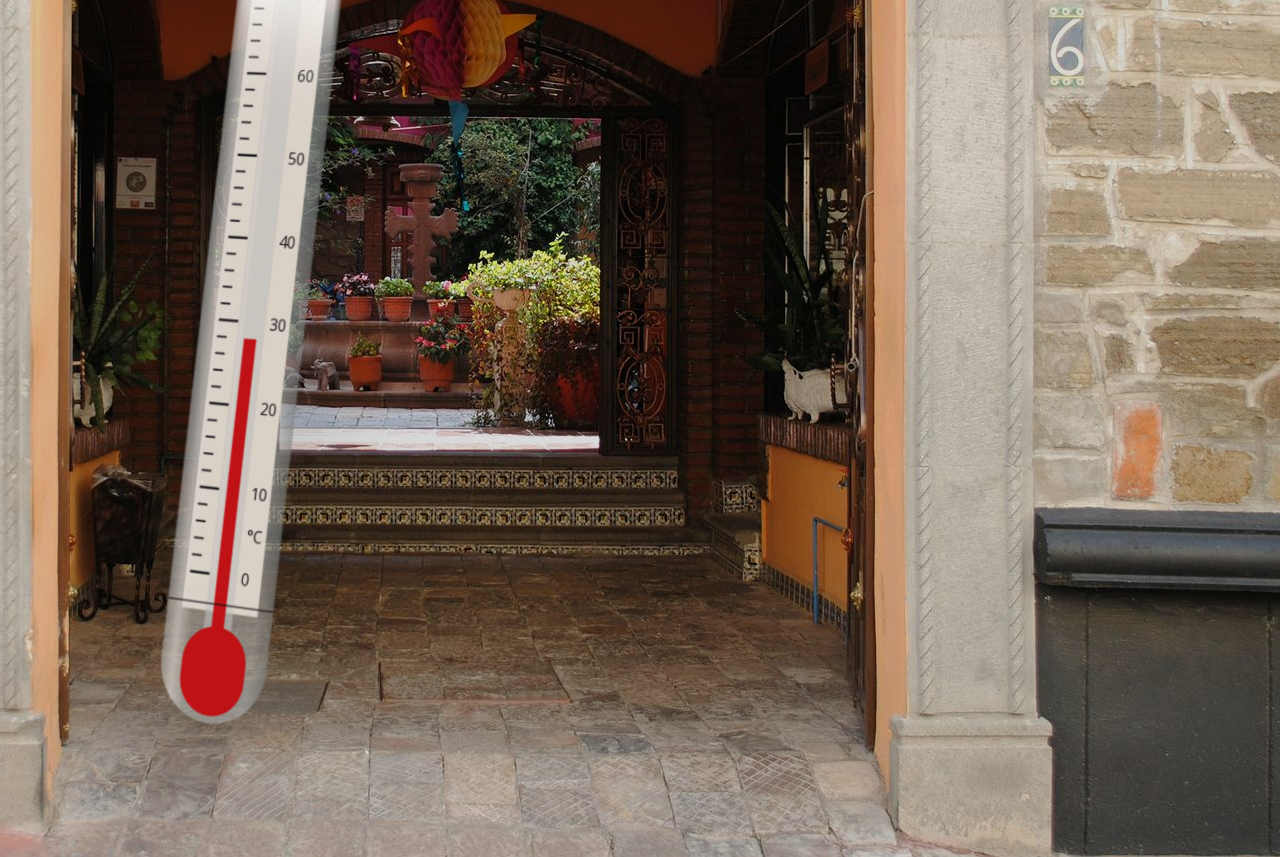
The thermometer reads 28,°C
